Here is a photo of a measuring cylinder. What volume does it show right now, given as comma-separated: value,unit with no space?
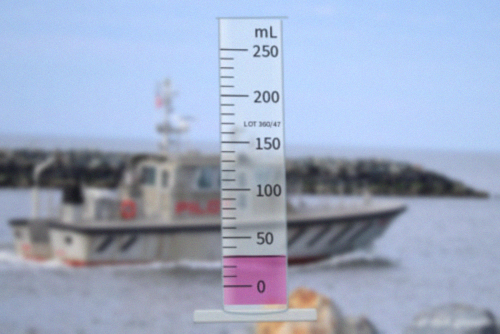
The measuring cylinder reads 30,mL
